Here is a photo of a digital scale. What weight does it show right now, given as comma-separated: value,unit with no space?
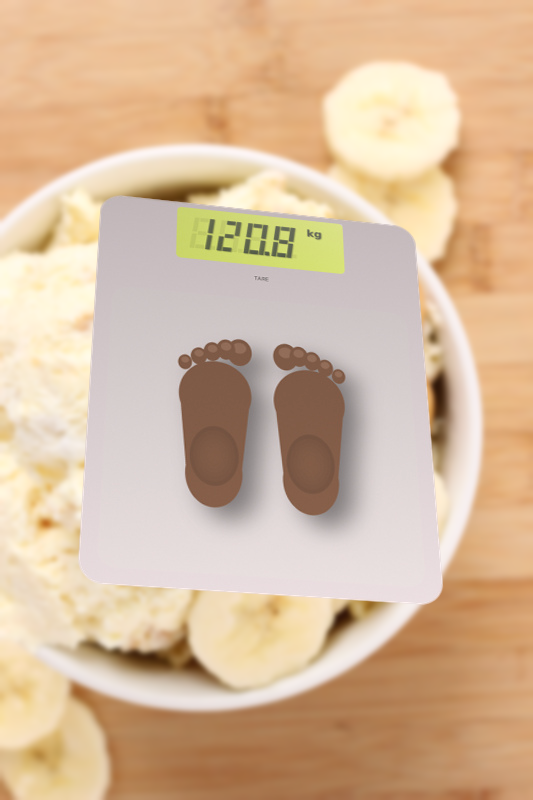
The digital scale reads 120.8,kg
